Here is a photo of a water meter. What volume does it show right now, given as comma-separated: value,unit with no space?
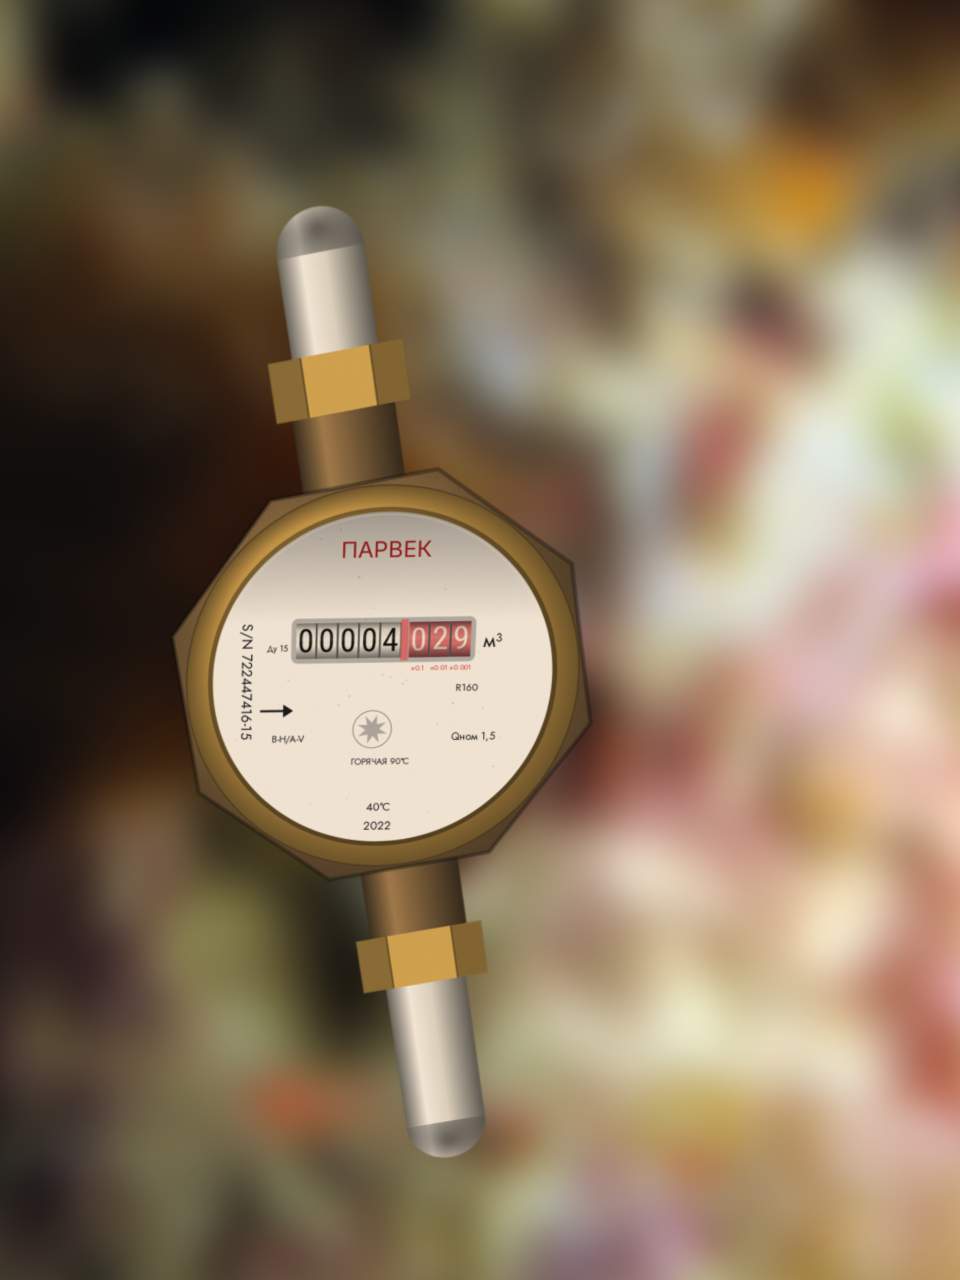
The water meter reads 4.029,m³
